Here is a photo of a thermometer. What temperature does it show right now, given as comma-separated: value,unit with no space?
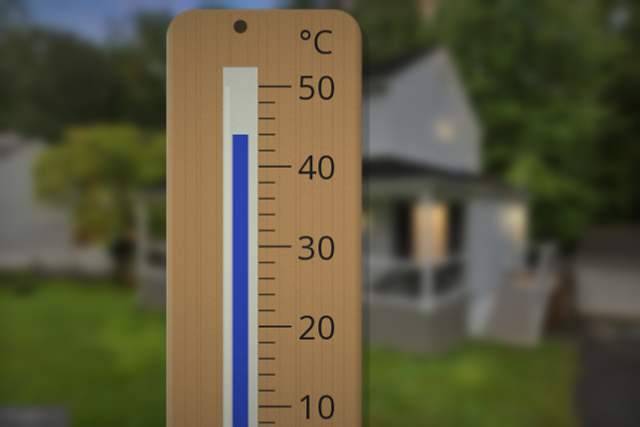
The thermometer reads 44,°C
